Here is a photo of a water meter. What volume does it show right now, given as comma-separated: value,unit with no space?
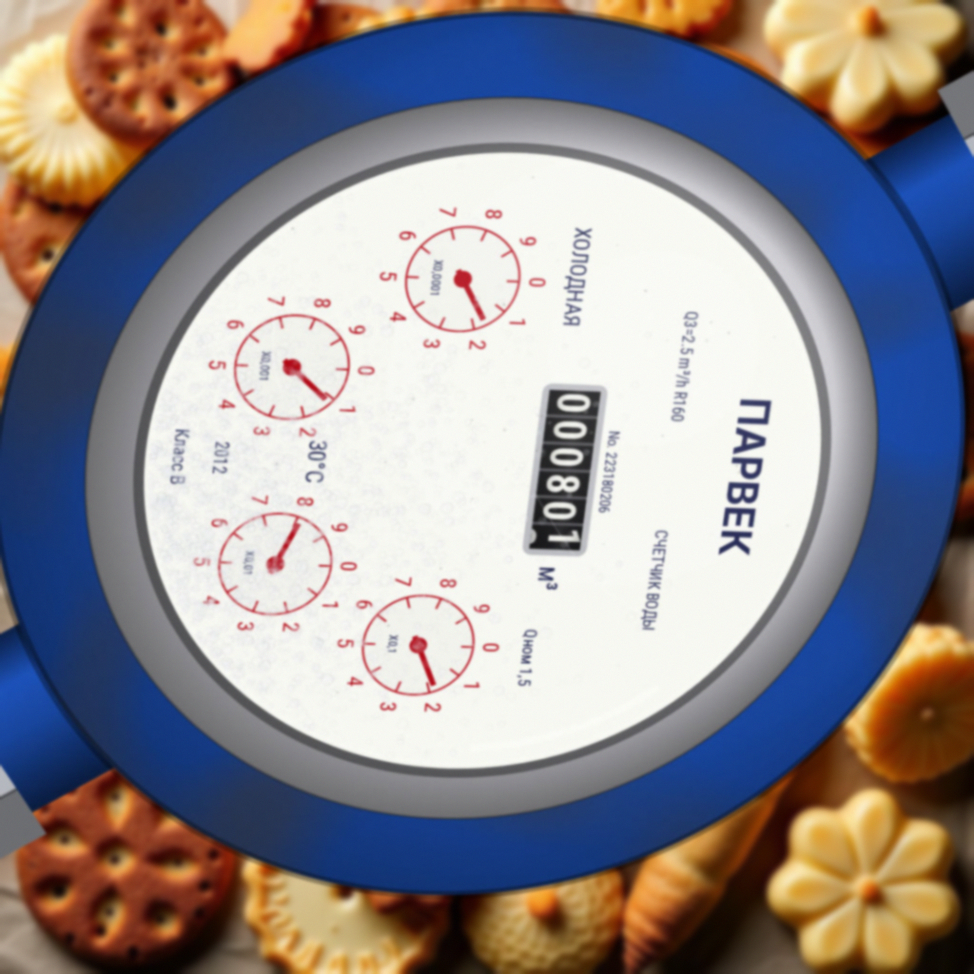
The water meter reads 801.1811,m³
